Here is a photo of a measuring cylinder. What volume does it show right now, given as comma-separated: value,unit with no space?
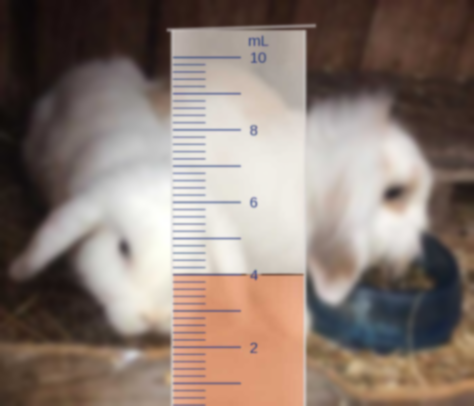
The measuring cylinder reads 4,mL
